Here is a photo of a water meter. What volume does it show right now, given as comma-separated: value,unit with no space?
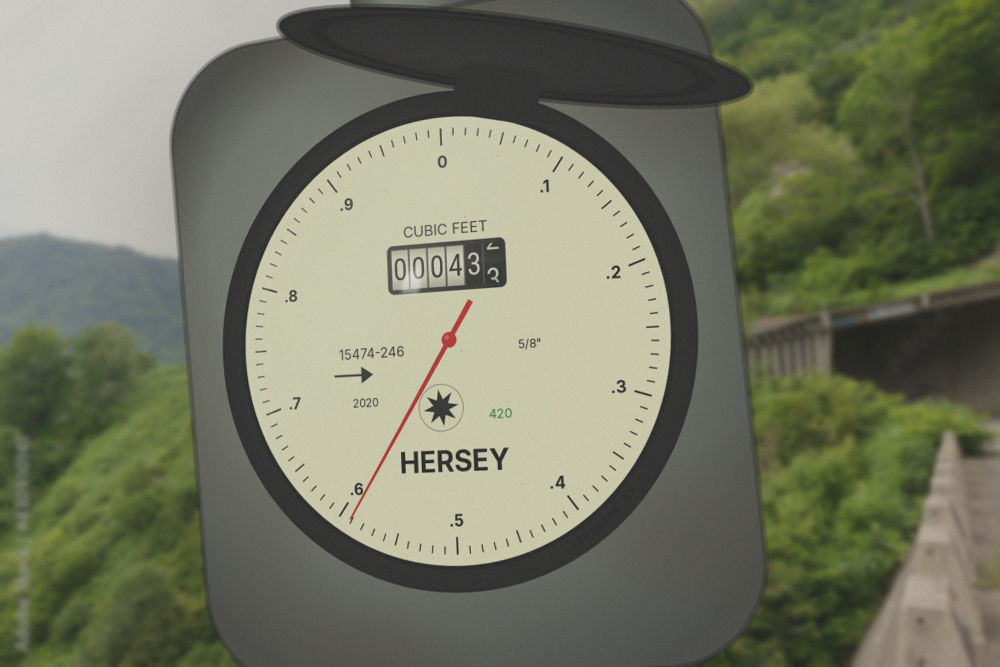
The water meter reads 432.59,ft³
